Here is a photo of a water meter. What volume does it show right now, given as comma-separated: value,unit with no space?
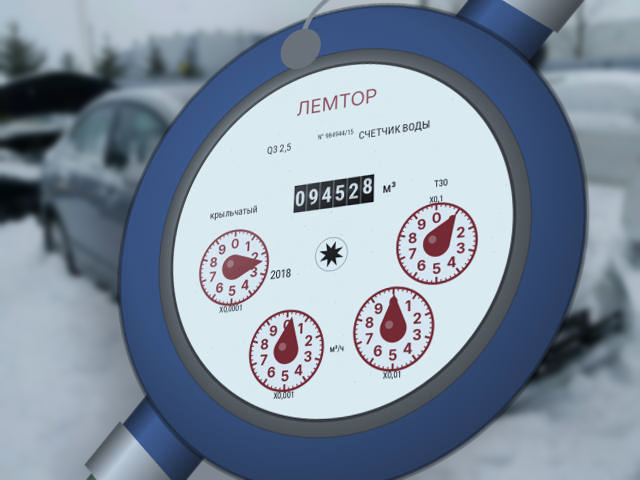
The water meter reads 94528.1002,m³
